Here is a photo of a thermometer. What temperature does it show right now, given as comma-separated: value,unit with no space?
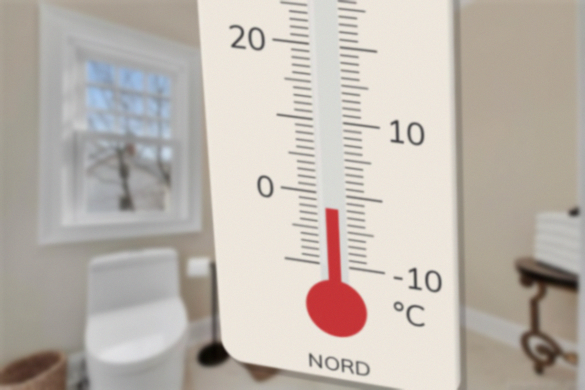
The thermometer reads -2,°C
